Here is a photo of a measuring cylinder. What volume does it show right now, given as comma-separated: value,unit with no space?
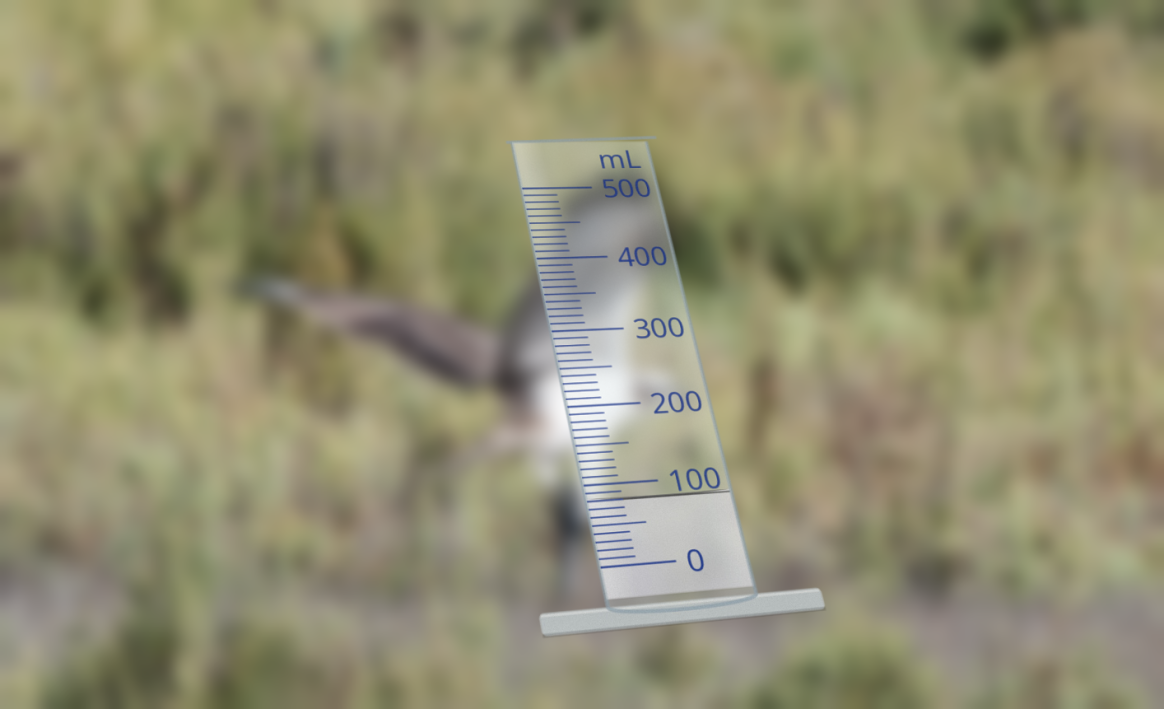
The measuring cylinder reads 80,mL
